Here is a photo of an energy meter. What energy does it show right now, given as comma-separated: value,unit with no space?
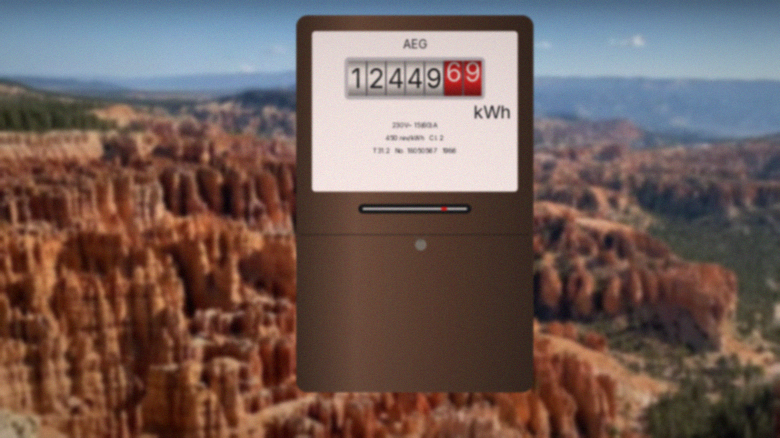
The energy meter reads 12449.69,kWh
